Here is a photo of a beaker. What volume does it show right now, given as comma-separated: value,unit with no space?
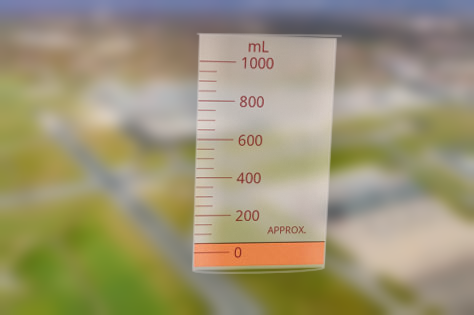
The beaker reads 50,mL
